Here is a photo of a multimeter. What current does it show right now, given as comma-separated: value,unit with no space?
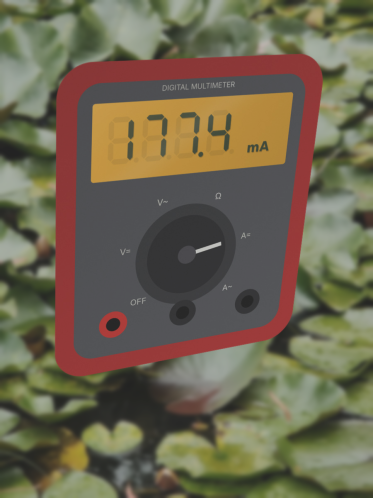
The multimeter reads 177.4,mA
